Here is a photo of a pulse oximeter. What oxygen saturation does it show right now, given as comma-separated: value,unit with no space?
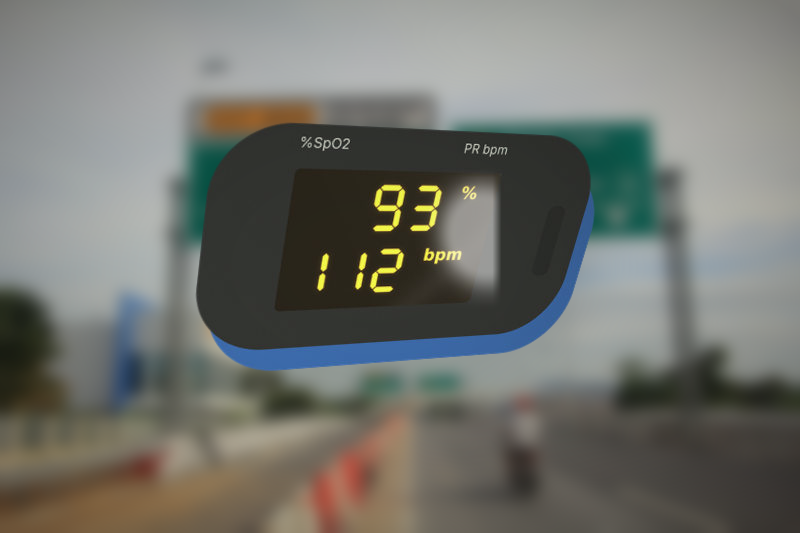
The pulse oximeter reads 93,%
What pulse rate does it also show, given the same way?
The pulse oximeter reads 112,bpm
